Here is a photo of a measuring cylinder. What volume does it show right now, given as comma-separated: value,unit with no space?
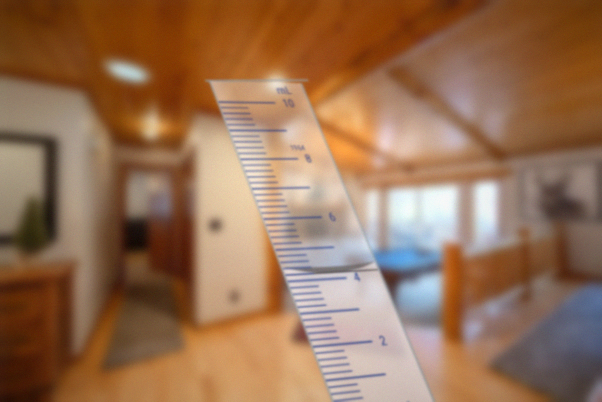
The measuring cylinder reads 4.2,mL
